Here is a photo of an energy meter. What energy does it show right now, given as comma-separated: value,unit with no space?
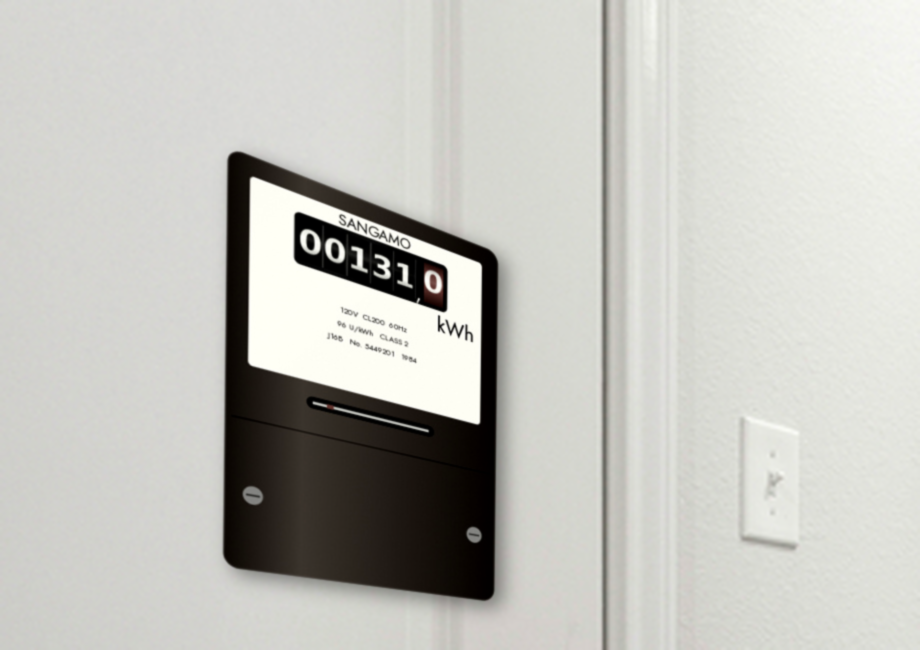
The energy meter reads 131.0,kWh
